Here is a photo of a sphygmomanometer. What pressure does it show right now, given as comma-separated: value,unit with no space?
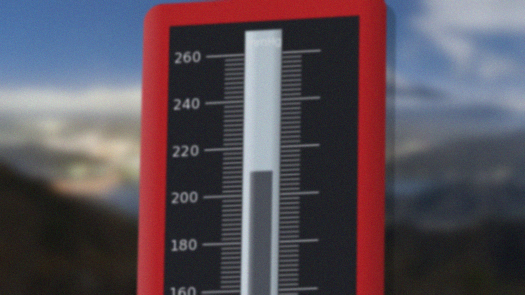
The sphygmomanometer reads 210,mmHg
